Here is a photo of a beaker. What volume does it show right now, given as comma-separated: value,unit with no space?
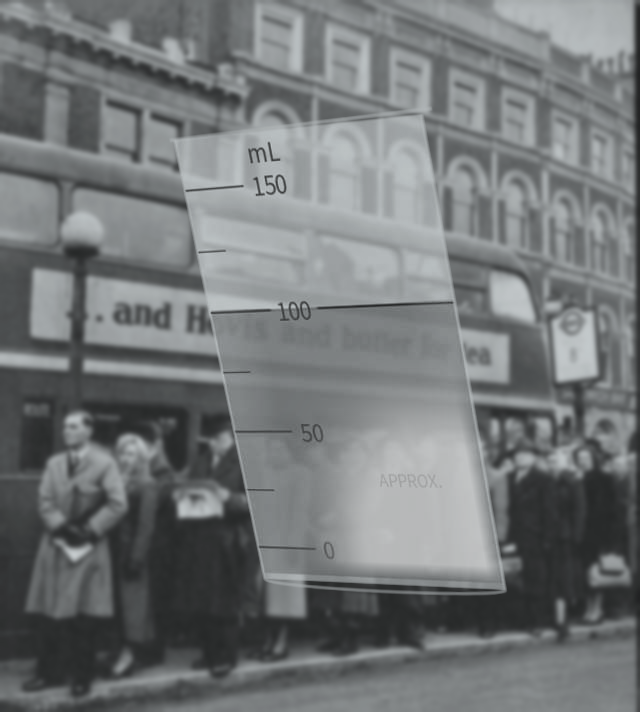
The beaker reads 100,mL
